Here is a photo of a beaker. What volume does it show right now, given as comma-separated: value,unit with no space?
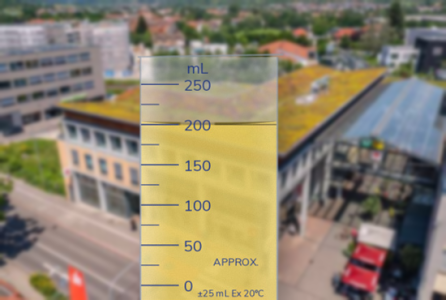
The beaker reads 200,mL
